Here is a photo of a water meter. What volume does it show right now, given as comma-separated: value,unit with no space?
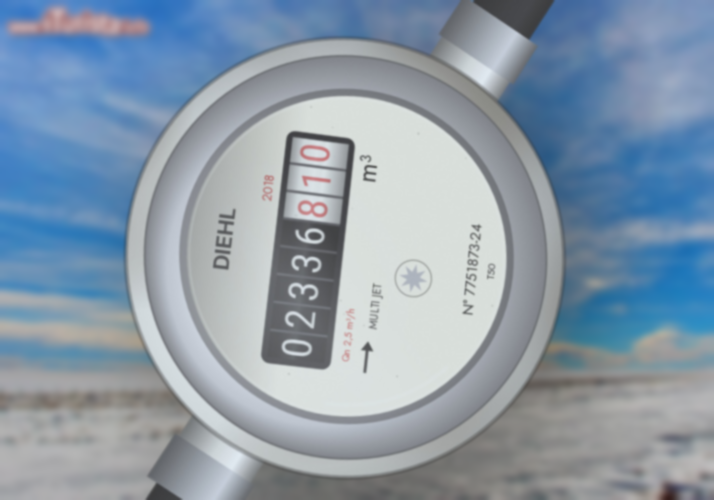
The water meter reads 2336.810,m³
